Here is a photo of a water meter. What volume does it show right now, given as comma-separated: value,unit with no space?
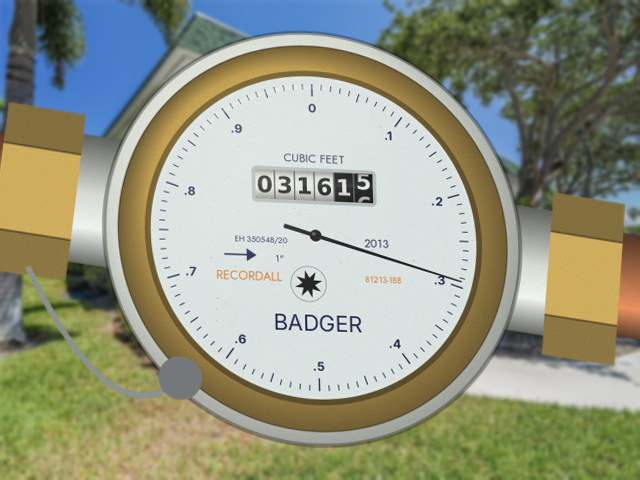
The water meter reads 31615.29,ft³
